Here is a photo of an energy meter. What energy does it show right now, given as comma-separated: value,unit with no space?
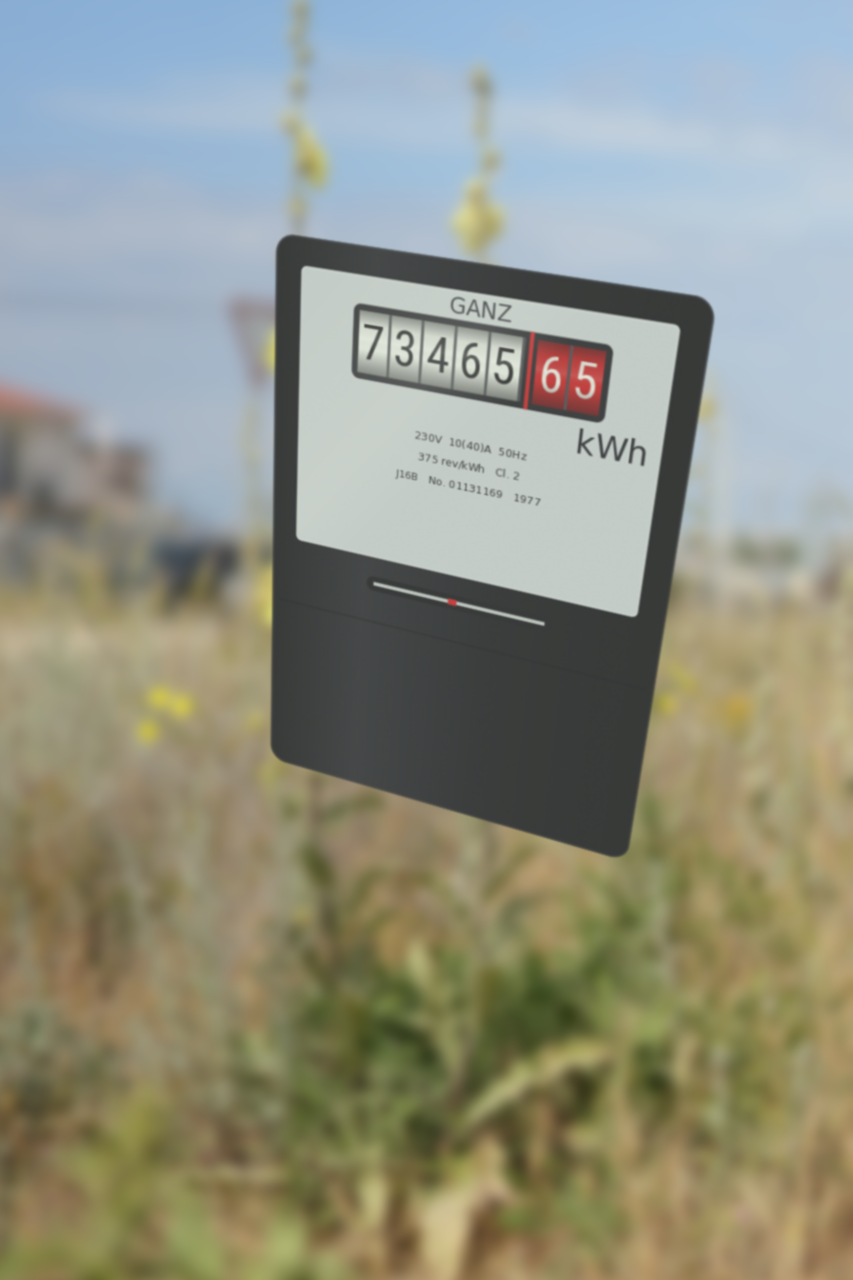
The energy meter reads 73465.65,kWh
